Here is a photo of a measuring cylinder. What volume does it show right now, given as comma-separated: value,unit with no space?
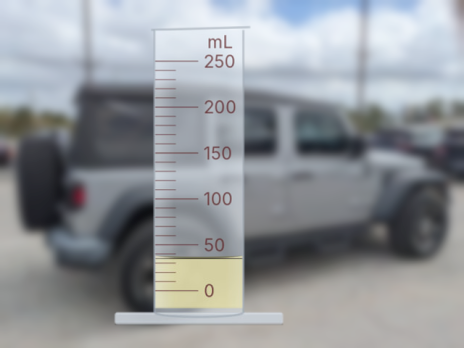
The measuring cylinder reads 35,mL
